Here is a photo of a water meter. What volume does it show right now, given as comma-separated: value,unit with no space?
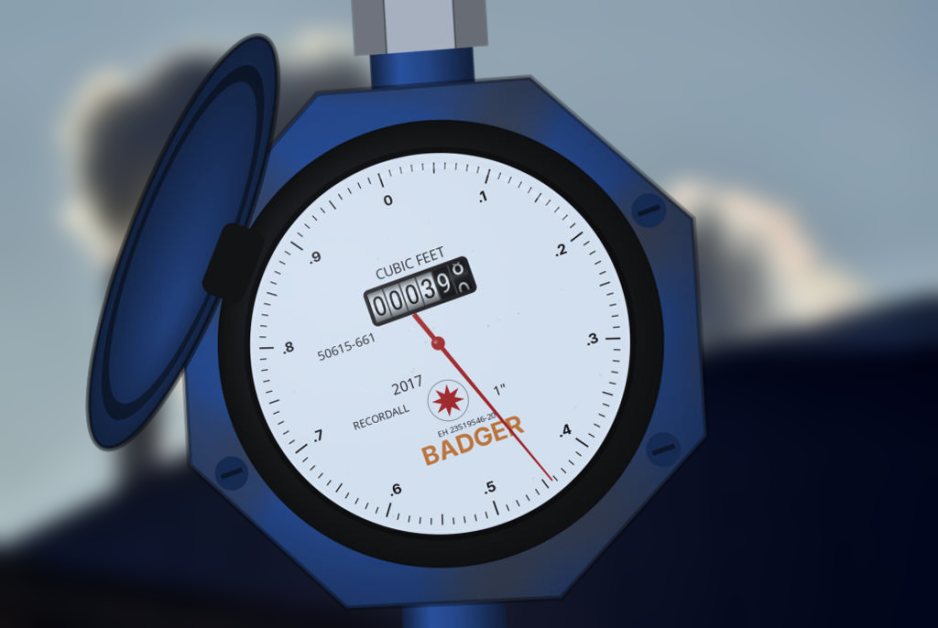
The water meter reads 398.44,ft³
